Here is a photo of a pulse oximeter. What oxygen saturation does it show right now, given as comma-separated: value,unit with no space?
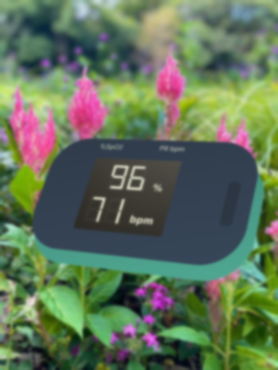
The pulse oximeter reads 96,%
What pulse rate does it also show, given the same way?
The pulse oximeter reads 71,bpm
